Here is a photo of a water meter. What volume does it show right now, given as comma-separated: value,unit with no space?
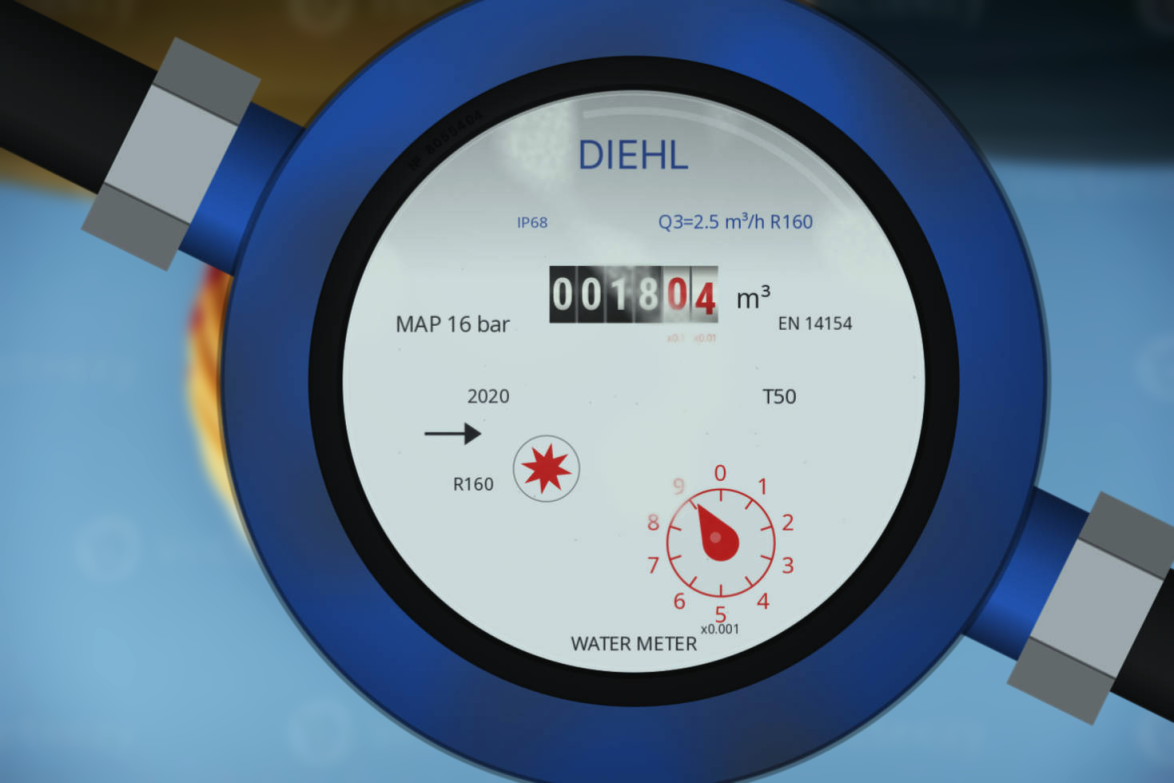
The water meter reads 18.039,m³
